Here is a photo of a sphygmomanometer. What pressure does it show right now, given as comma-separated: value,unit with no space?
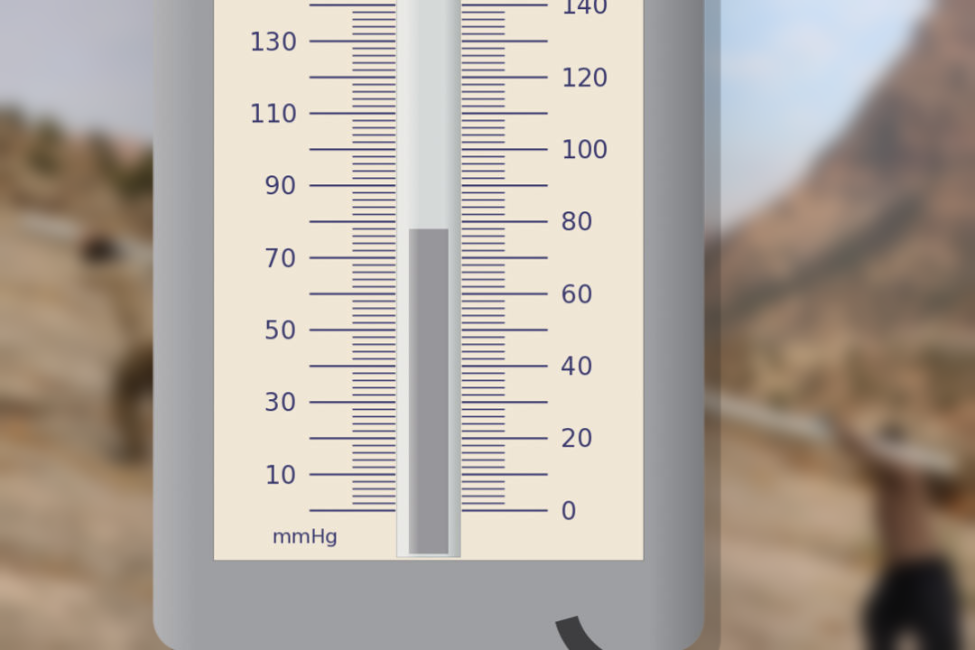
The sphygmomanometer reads 78,mmHg
